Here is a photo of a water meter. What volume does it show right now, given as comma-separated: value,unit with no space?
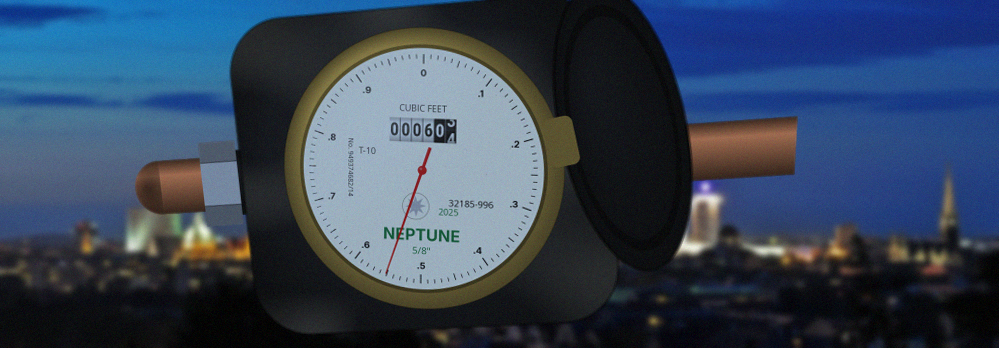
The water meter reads 603.55,ft³
